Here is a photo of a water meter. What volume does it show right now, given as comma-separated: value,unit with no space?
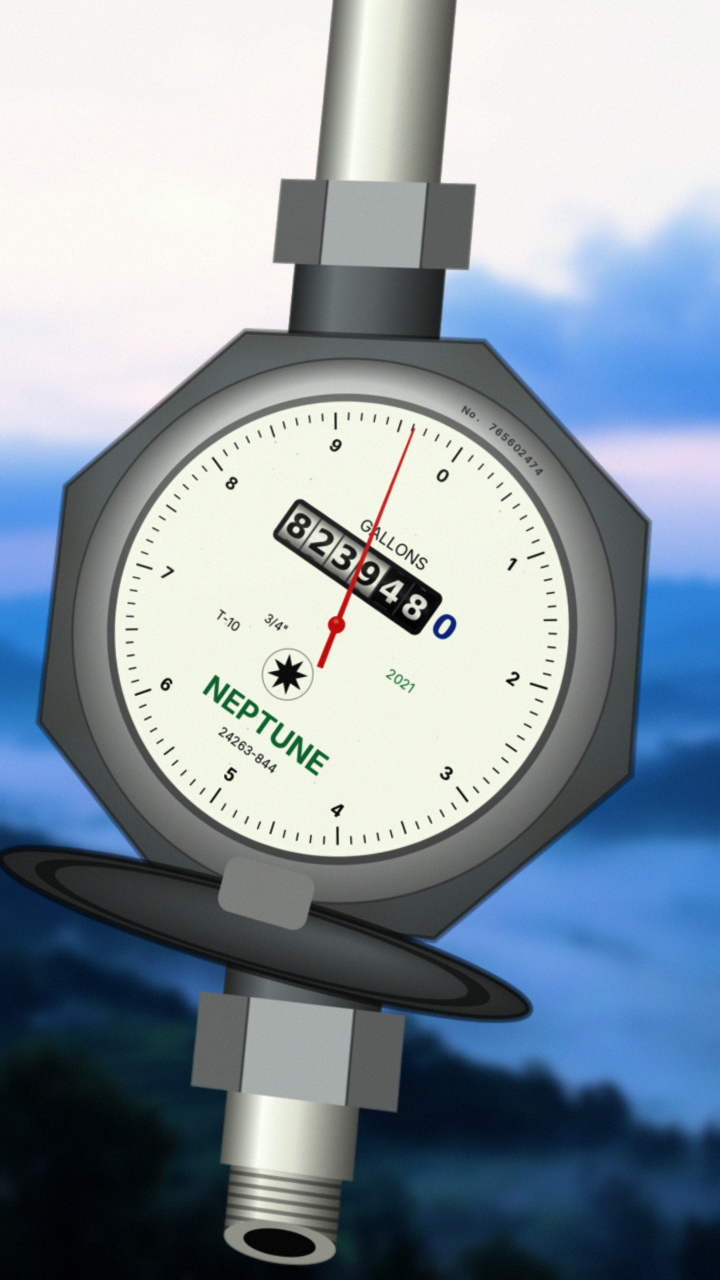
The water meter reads 8239479.6,gal
